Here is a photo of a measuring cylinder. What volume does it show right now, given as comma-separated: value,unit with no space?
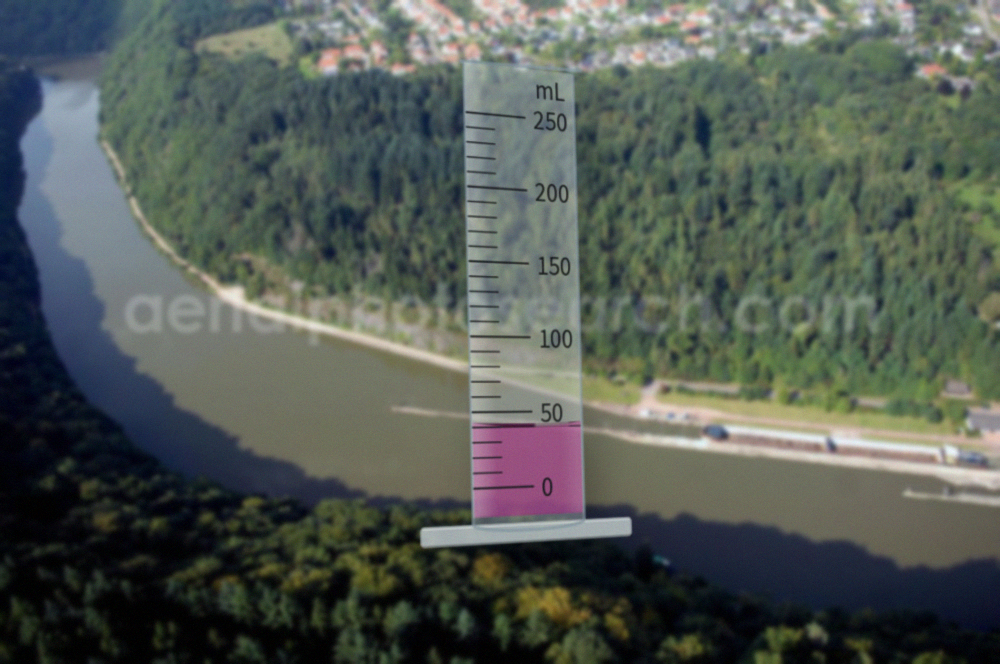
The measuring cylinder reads 40,mL
